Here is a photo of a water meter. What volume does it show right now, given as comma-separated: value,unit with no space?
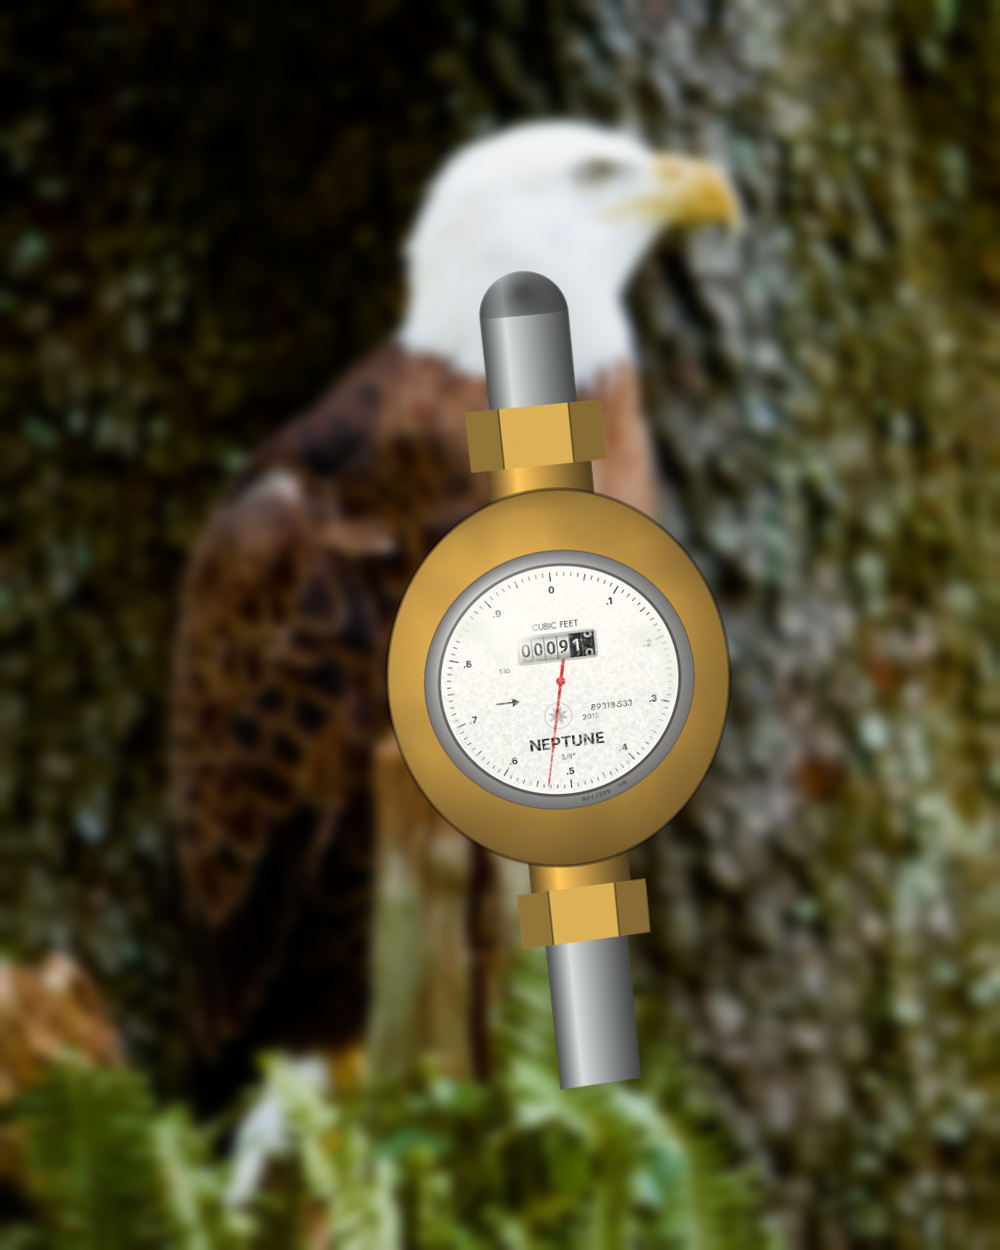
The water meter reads 918.53,ft³
